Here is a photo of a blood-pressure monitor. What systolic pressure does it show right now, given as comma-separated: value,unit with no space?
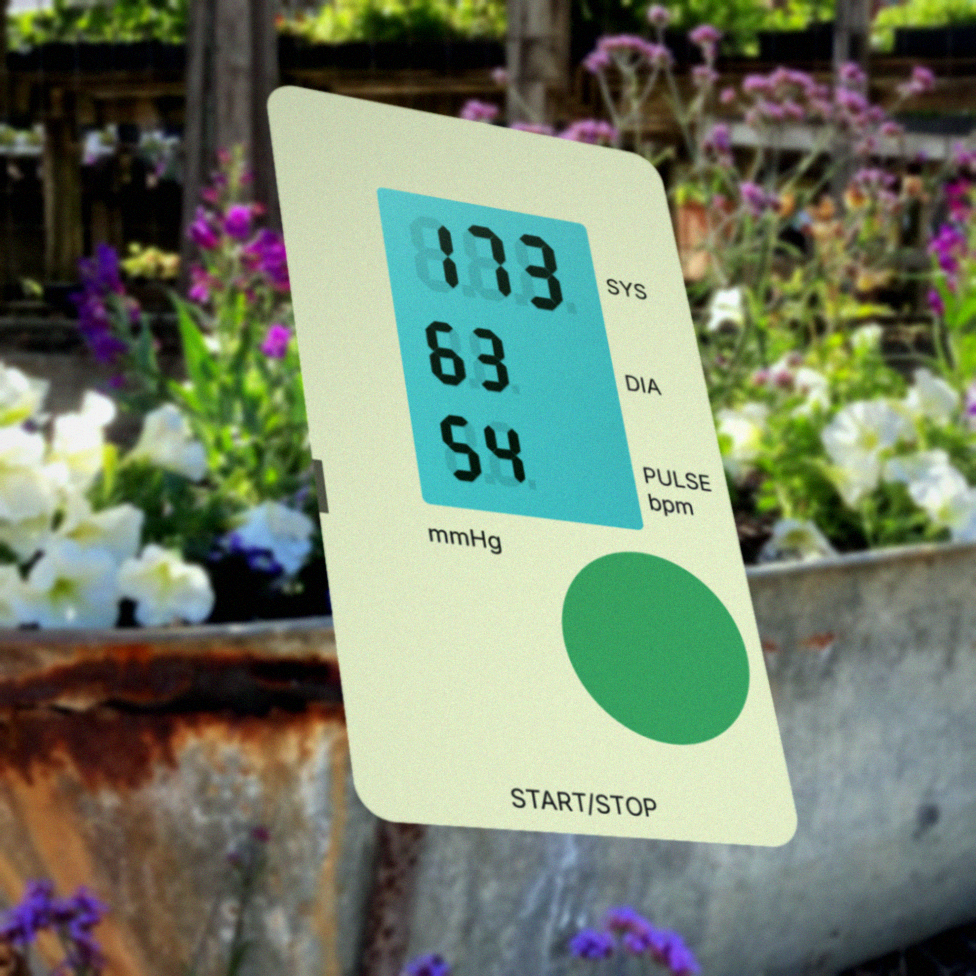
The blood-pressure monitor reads 173,mmHg
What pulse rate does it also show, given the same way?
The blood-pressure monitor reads 54,bpm
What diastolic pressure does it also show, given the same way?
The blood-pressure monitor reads 63,mmHg
